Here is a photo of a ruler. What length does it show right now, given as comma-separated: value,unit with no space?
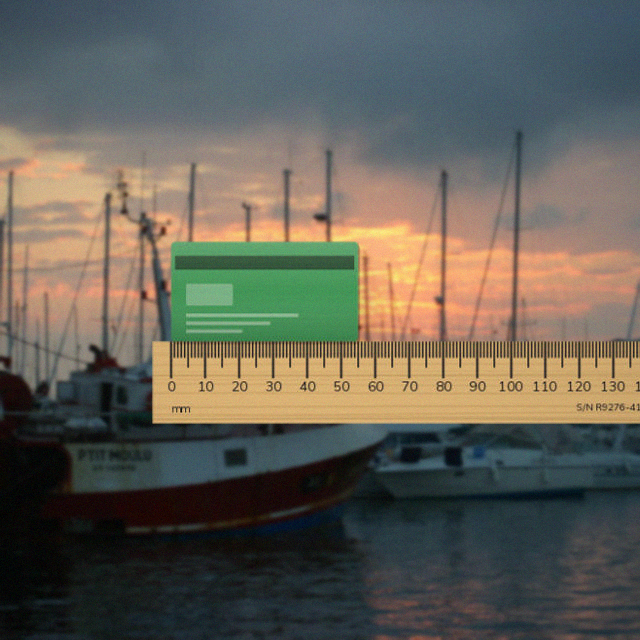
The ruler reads 55,mm
